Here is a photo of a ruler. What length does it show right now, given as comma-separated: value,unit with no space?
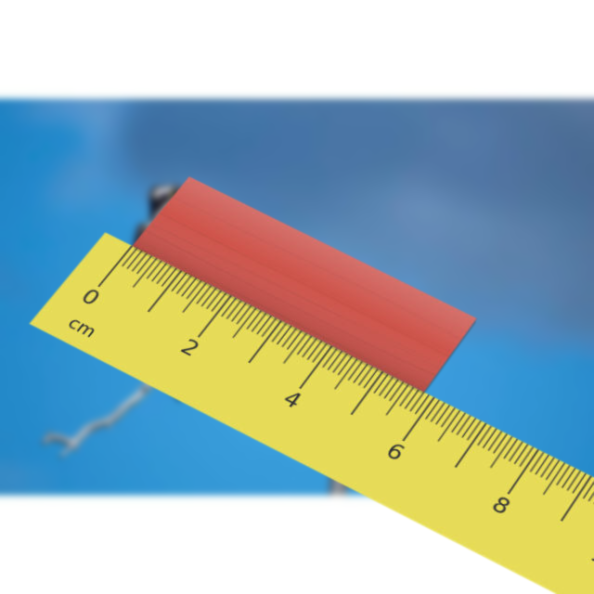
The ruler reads 5.8,cm
